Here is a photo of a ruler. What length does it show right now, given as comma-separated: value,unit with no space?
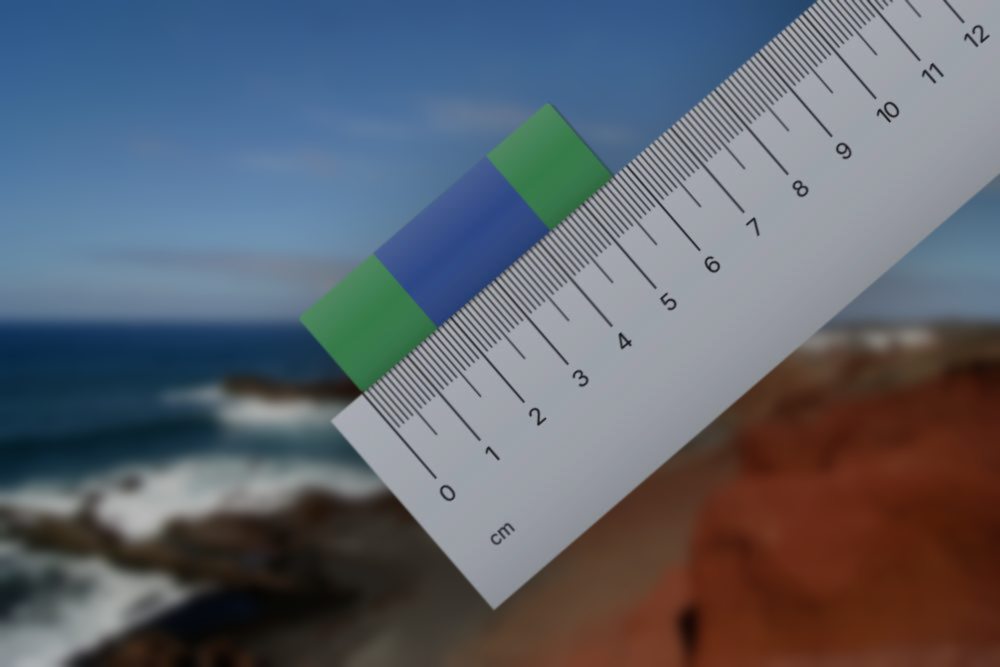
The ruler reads 5.7,cm
